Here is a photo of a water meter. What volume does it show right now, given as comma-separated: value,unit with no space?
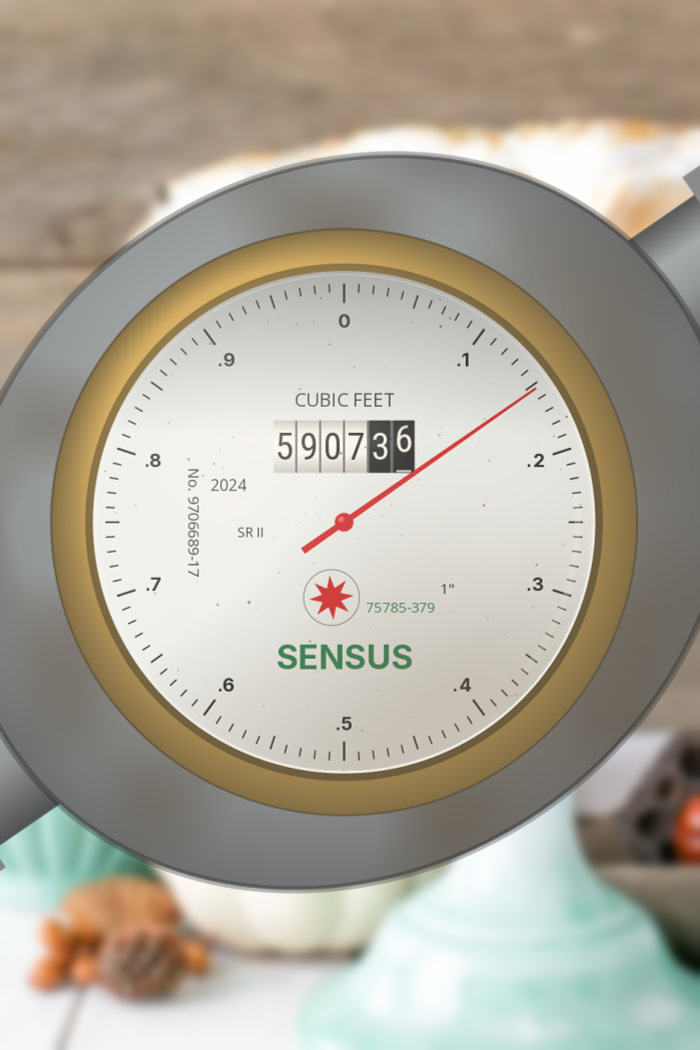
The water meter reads 590736.15,ft³
